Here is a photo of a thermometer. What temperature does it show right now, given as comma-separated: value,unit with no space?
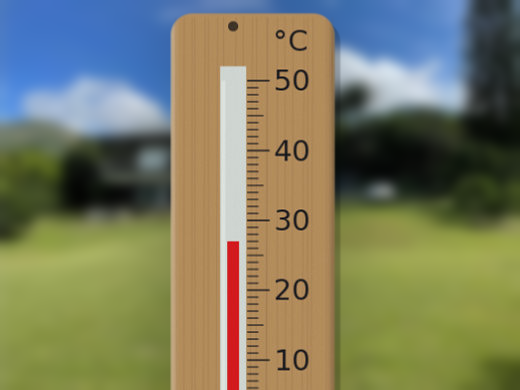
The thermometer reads 27,°C
